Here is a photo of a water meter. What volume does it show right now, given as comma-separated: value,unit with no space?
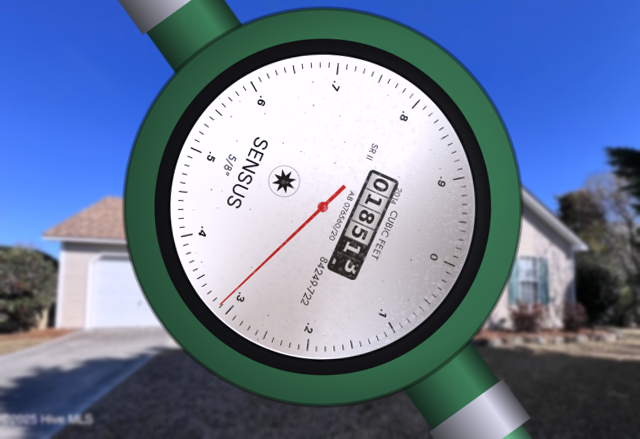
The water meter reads 18513.31,ft³
